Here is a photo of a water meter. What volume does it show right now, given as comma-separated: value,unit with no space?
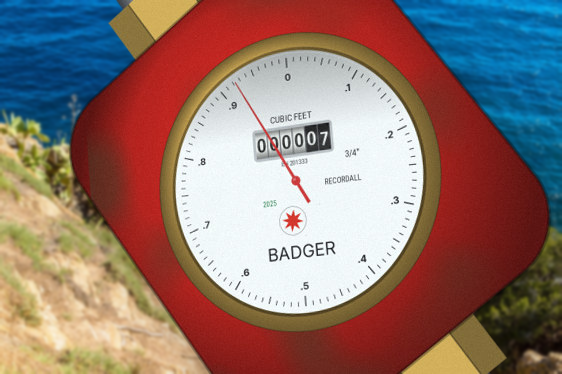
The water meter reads 6.92,ft³
